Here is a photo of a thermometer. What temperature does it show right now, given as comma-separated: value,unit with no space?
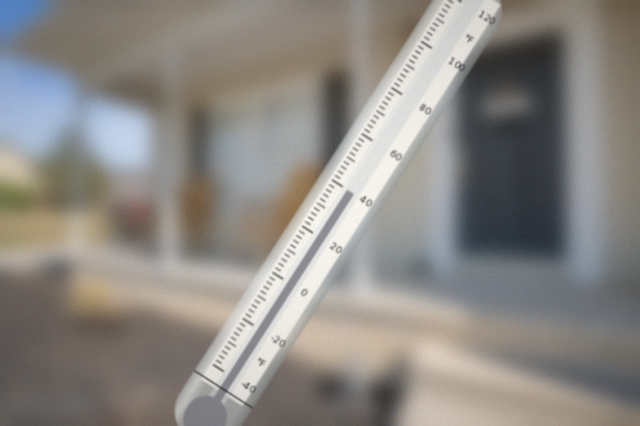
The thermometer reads 40,°F
